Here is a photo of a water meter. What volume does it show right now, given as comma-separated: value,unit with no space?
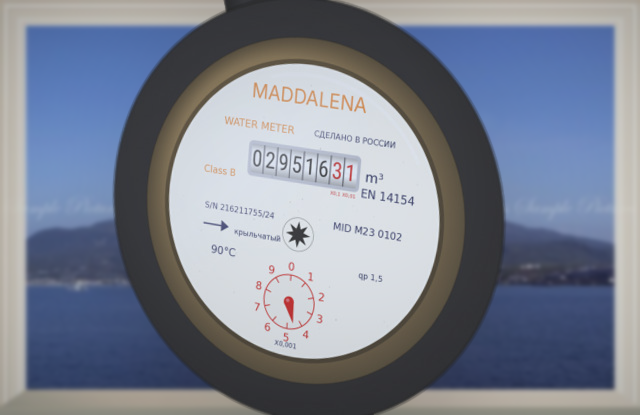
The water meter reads 29516.314,m³
